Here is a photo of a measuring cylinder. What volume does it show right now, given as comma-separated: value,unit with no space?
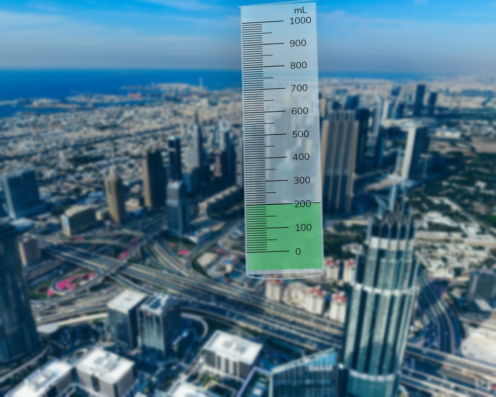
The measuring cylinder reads 200,mL
